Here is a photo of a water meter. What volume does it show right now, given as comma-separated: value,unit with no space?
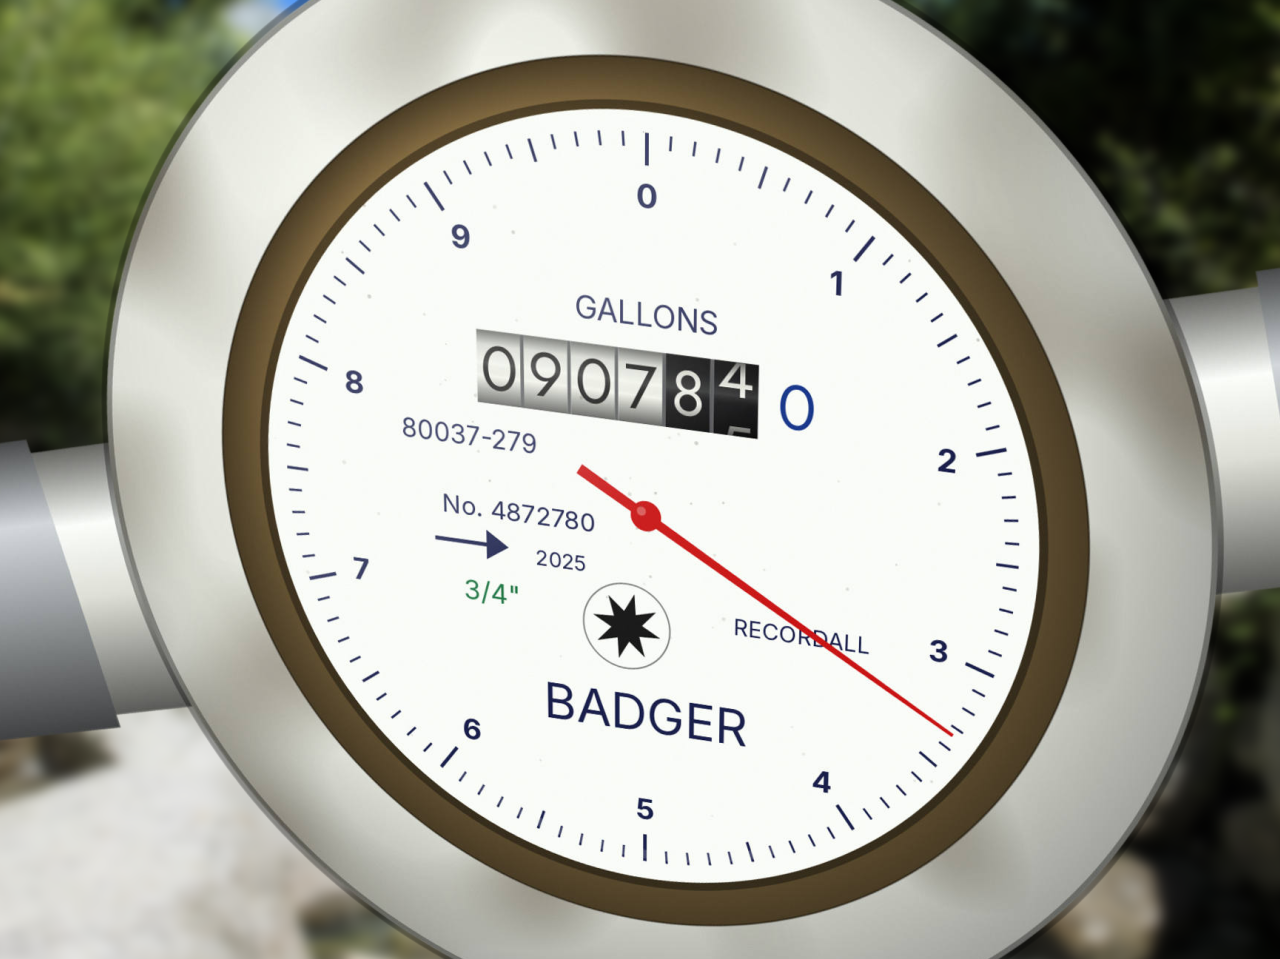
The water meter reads 907843.3,gal
